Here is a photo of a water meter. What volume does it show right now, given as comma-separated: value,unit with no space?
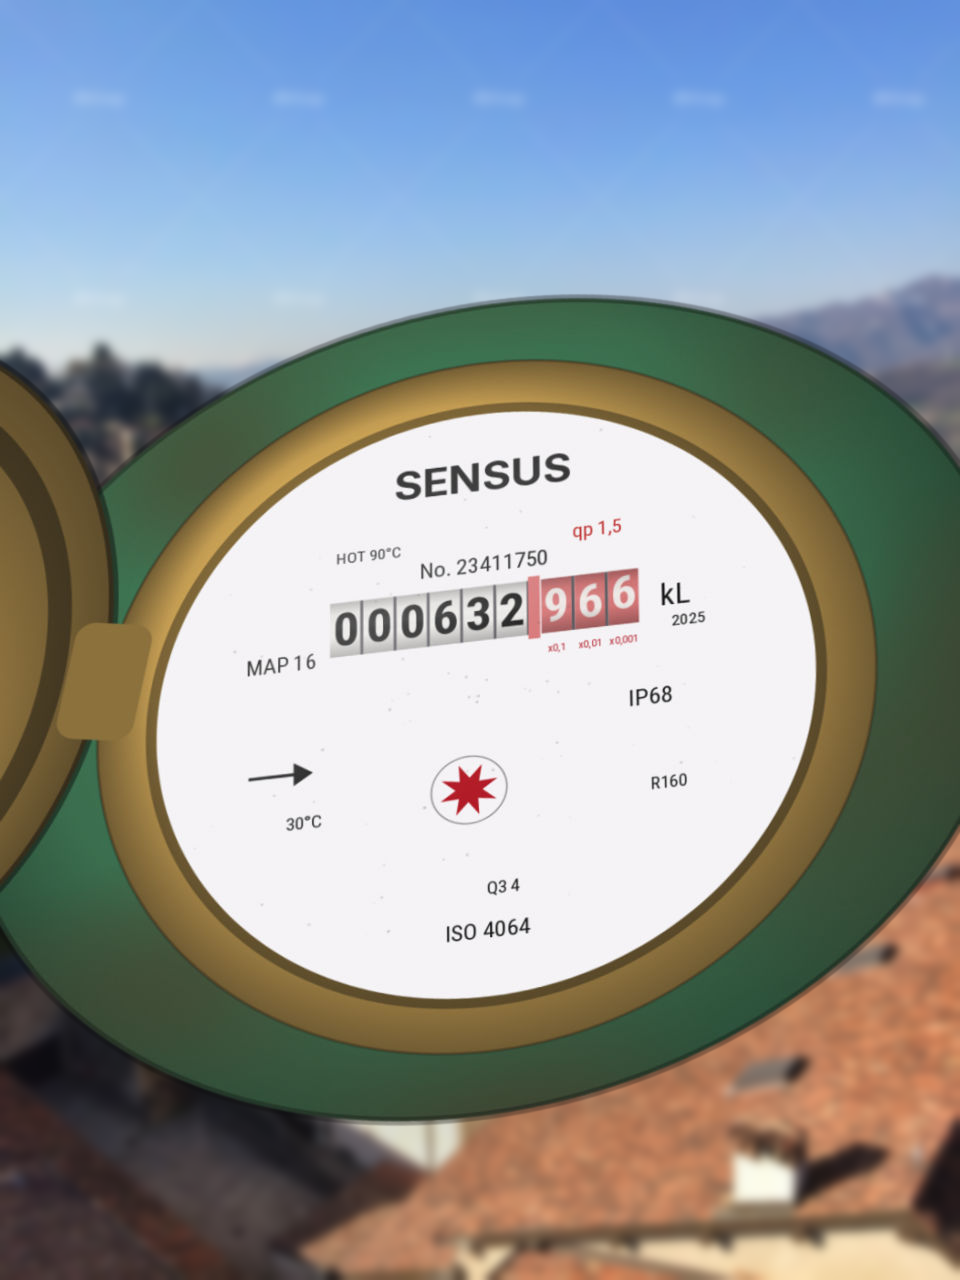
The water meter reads 632.966,kL
